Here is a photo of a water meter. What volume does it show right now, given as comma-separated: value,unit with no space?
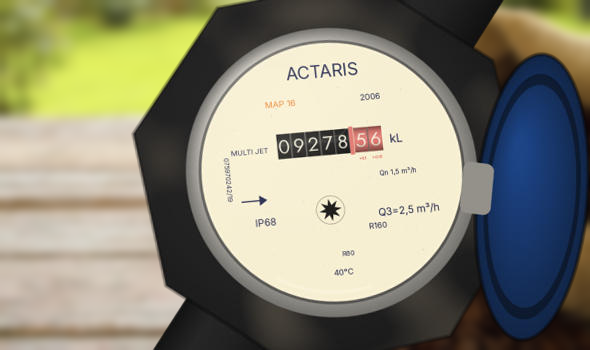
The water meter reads 9278.56,kL
